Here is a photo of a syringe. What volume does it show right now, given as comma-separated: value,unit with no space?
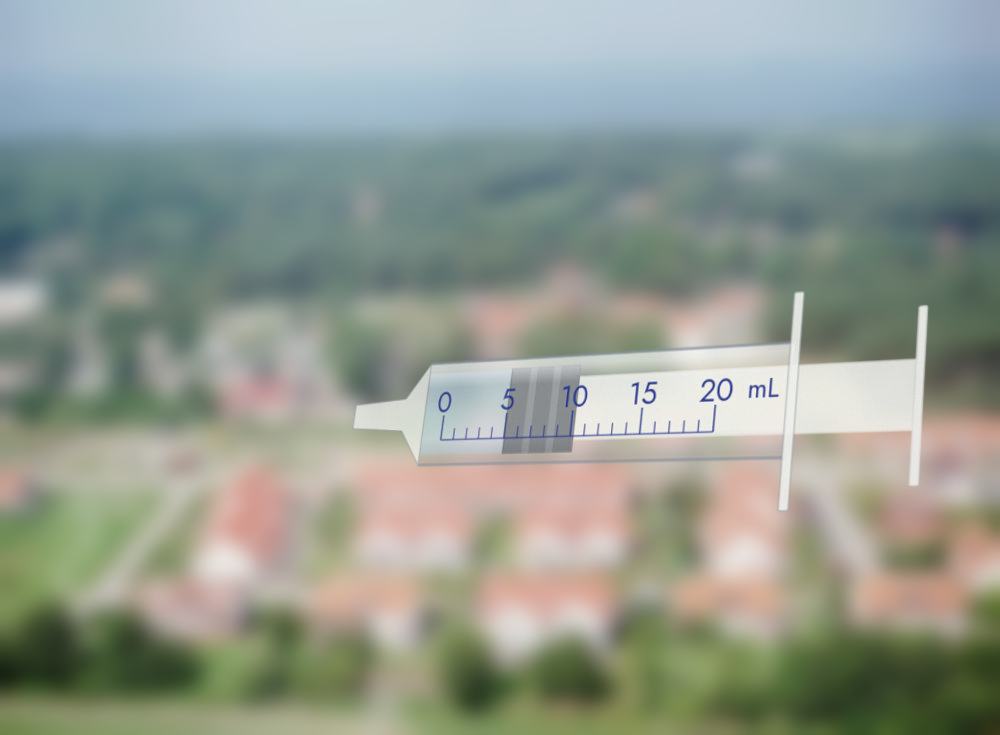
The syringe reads 5,mL
